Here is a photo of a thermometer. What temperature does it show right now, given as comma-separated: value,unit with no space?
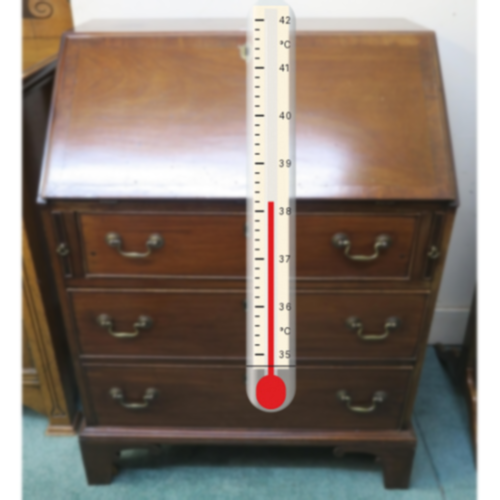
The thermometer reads 38.2,°C
